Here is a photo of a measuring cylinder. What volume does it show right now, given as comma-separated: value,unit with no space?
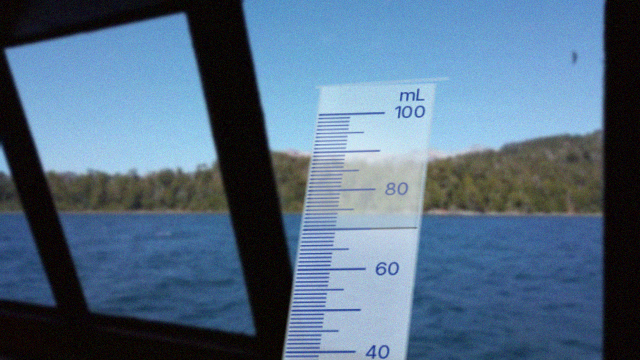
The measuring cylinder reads 70,mL
